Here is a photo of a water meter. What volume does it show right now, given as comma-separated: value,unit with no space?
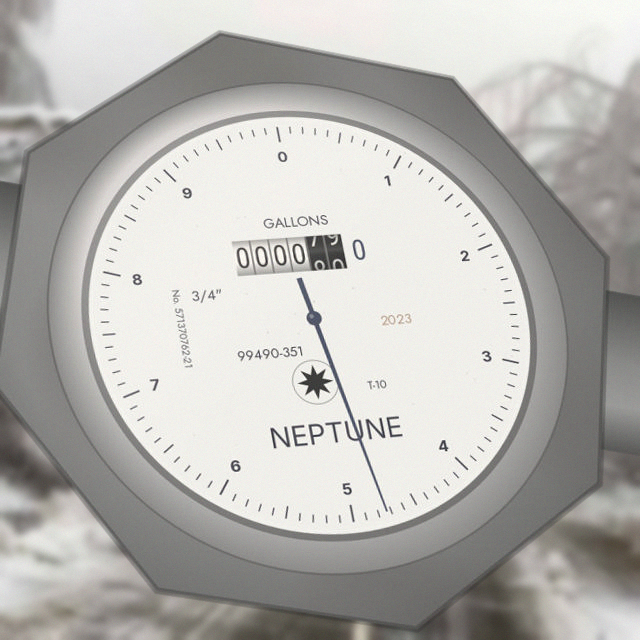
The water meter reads 794.7,gal
